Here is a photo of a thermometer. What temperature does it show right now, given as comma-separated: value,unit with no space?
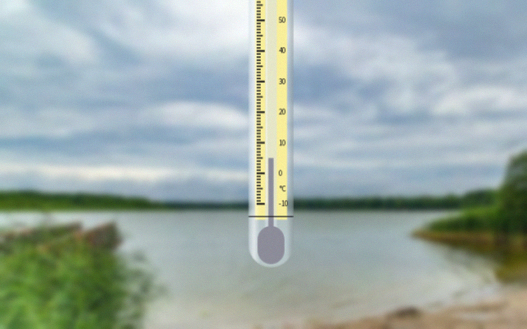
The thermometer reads 5,°C
